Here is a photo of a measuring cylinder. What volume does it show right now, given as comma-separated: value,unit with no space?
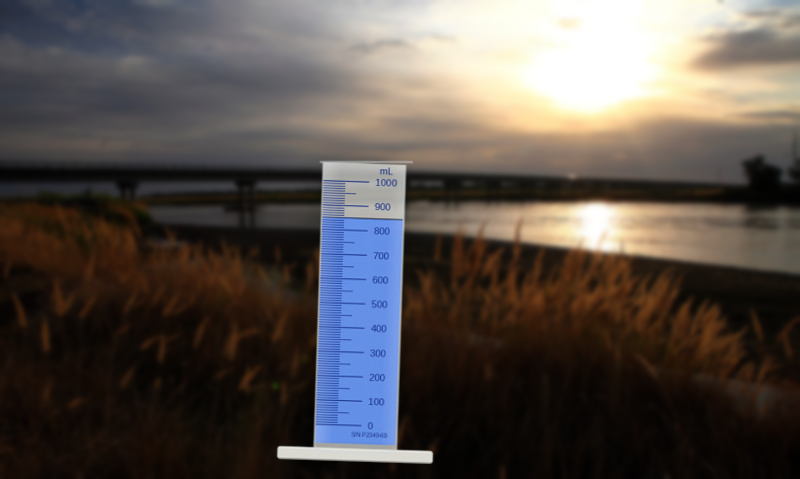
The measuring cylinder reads 850,mL
